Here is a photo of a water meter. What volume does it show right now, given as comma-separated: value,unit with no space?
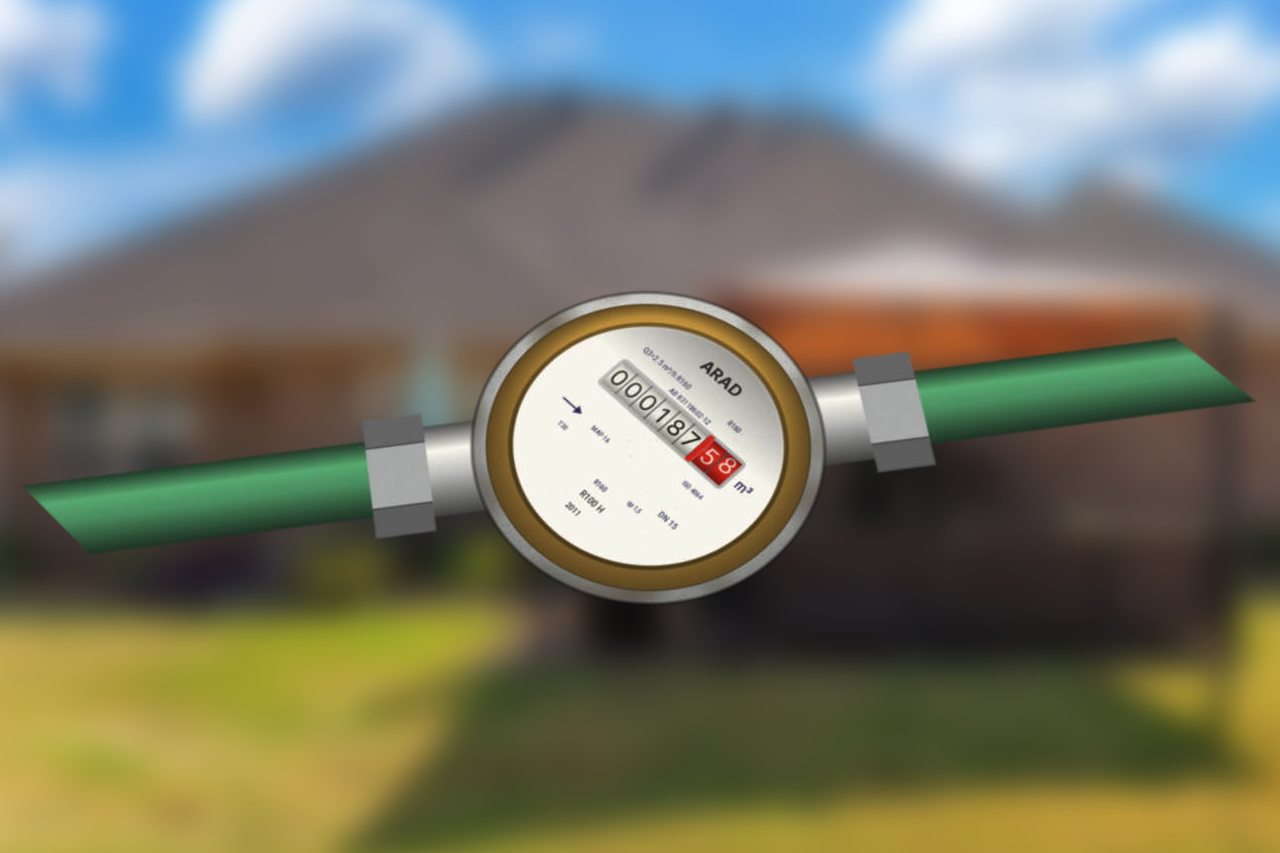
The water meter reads 187.58,m³
